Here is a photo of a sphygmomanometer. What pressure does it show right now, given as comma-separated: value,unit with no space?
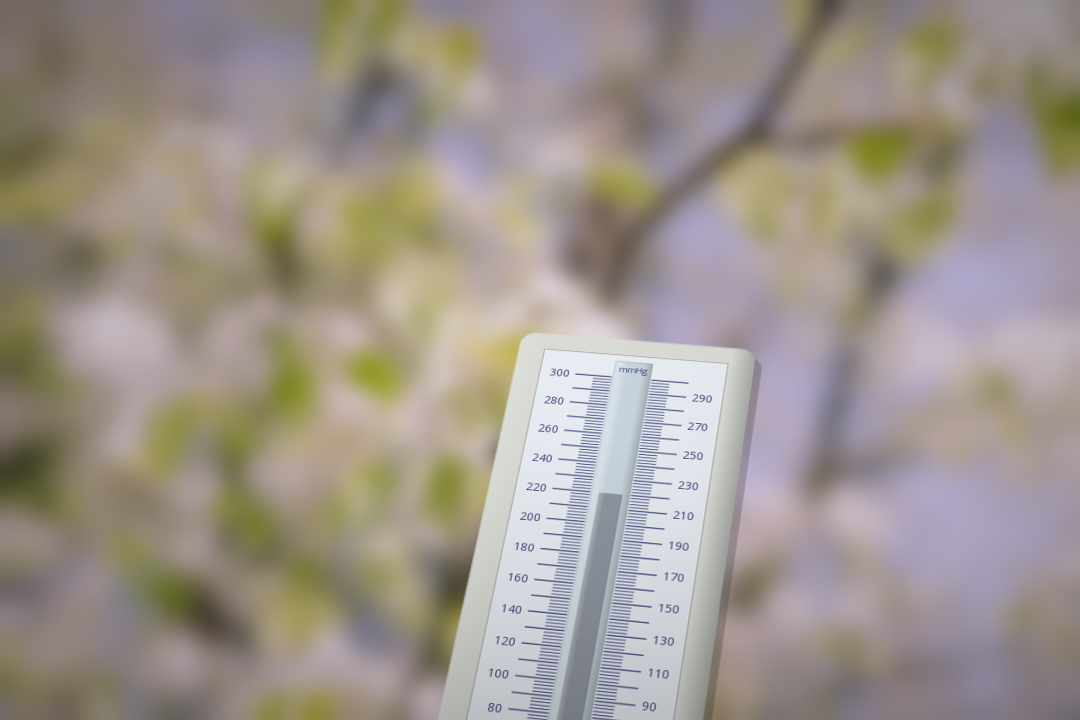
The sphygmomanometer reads 220,mmHg
